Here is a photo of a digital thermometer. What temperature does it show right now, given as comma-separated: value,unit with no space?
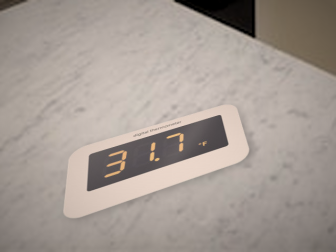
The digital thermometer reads 31.7,°F
